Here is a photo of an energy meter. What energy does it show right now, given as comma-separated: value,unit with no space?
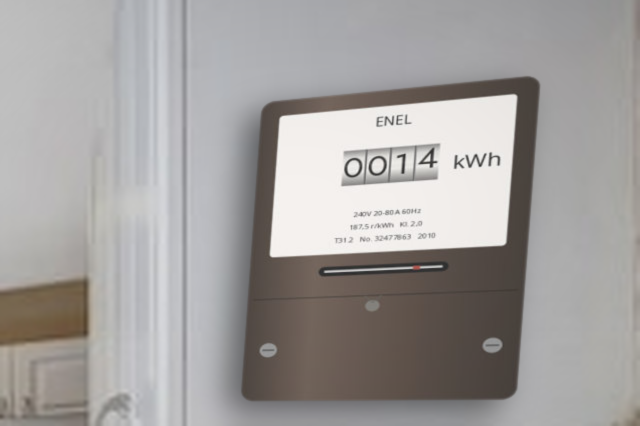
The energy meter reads 14,kWh
